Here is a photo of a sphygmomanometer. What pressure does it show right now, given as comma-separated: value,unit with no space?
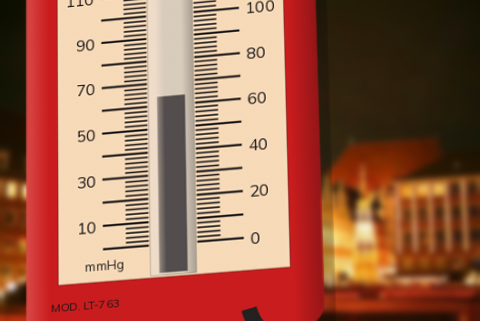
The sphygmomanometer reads 64,mmHg
